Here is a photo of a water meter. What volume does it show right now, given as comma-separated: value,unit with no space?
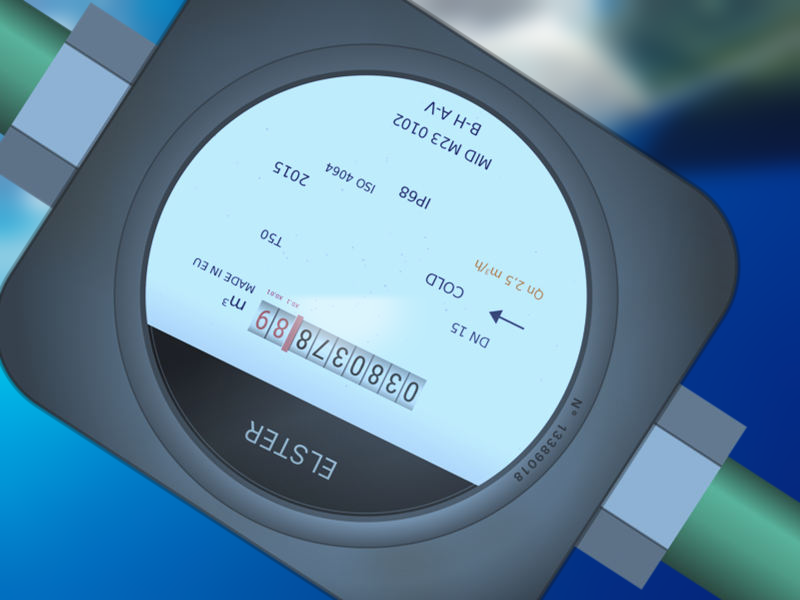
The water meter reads 380378.89,m³
